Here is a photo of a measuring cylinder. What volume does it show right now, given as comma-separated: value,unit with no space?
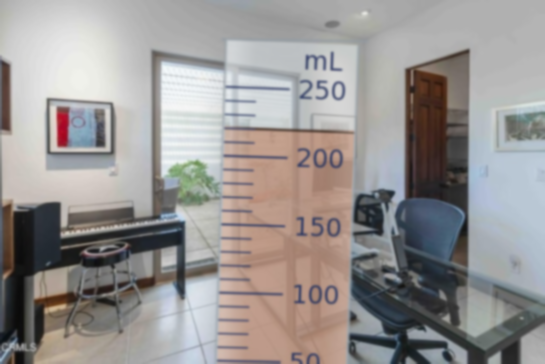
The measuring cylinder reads 220,mL
